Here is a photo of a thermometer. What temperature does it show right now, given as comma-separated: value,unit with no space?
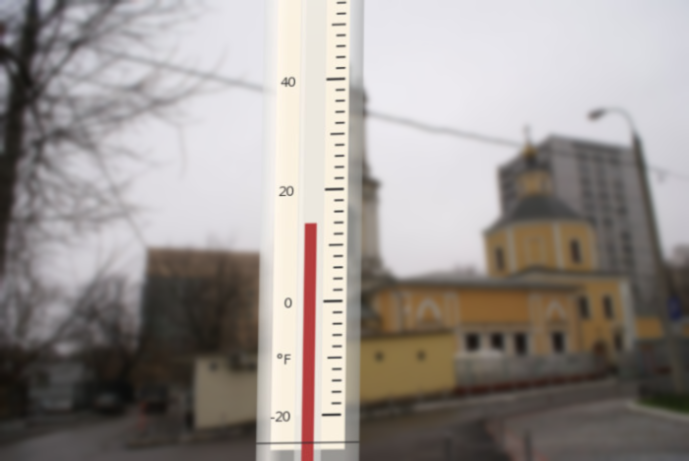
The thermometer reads 14,°F
